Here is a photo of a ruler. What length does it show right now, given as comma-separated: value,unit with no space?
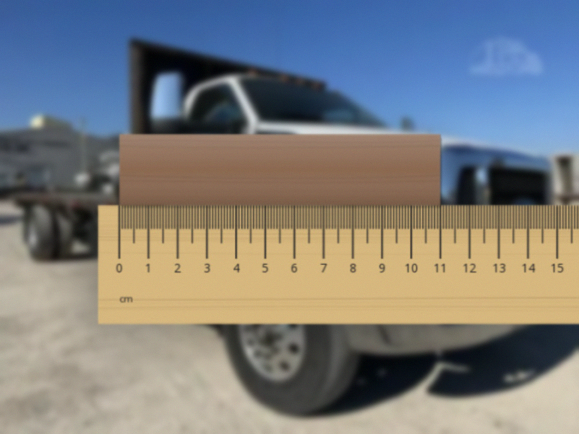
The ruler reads 11,cm
